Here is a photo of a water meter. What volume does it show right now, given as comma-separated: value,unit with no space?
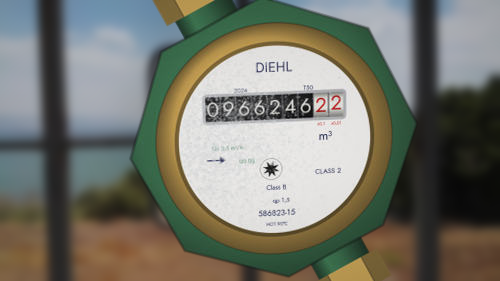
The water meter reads 966246.22,m³
